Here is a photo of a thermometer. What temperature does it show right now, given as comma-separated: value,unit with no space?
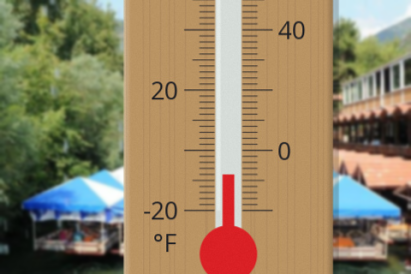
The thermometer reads -8,°F
